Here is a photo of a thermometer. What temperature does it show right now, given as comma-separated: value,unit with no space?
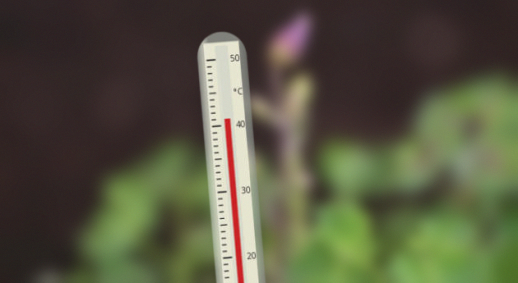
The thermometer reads 41,°C
